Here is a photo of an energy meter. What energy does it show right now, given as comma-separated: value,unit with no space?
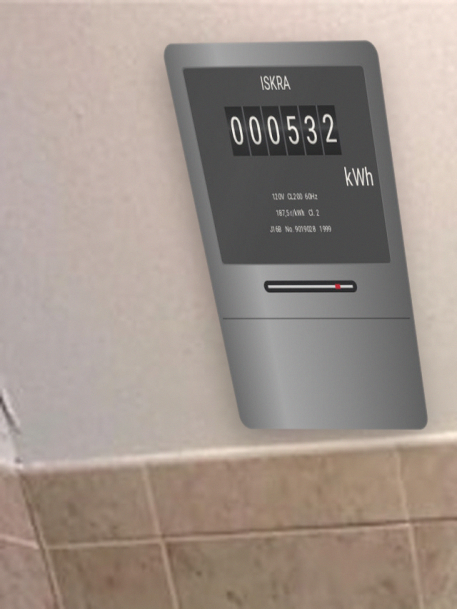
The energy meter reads 532,kWh
